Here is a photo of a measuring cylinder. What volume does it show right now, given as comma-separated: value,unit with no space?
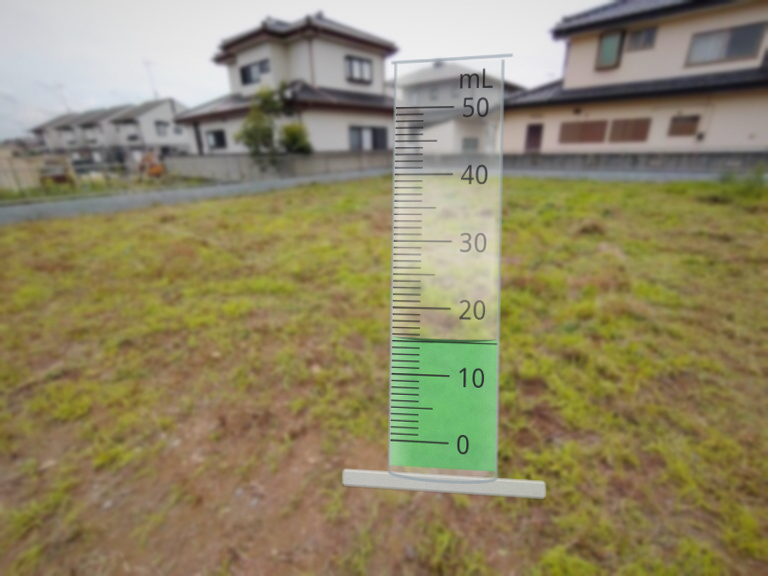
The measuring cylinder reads 15,mL
